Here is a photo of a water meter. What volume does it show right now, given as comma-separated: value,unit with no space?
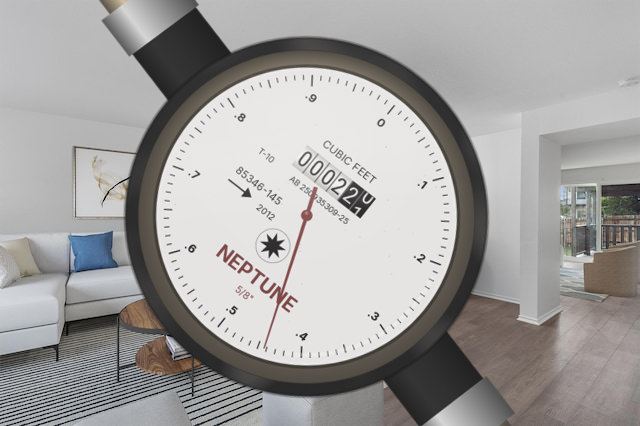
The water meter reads 220.44,ft³
